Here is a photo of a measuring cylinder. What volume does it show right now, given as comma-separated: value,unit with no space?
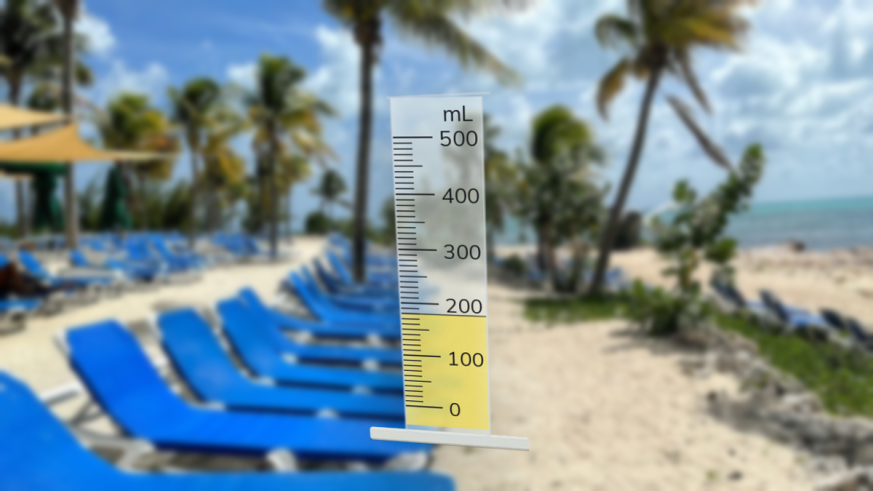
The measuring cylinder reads 180,mL
